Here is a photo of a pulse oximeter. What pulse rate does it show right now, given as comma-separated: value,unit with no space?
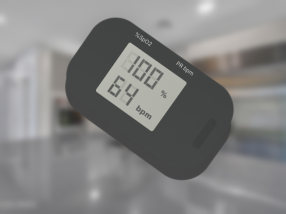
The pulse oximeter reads 64,bpm
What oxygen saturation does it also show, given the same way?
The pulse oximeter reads 100,%
